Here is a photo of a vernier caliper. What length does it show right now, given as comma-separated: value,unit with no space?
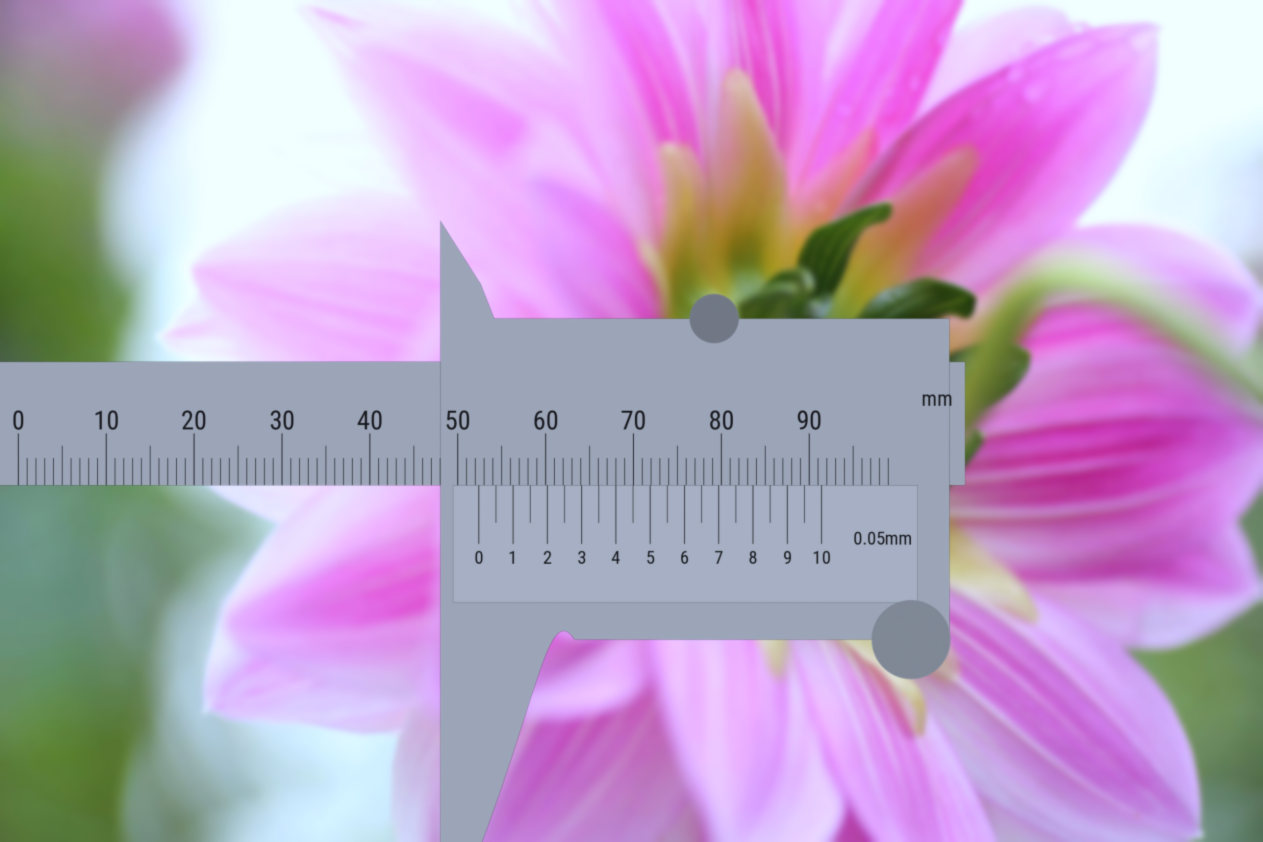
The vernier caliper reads 52.4,mm
